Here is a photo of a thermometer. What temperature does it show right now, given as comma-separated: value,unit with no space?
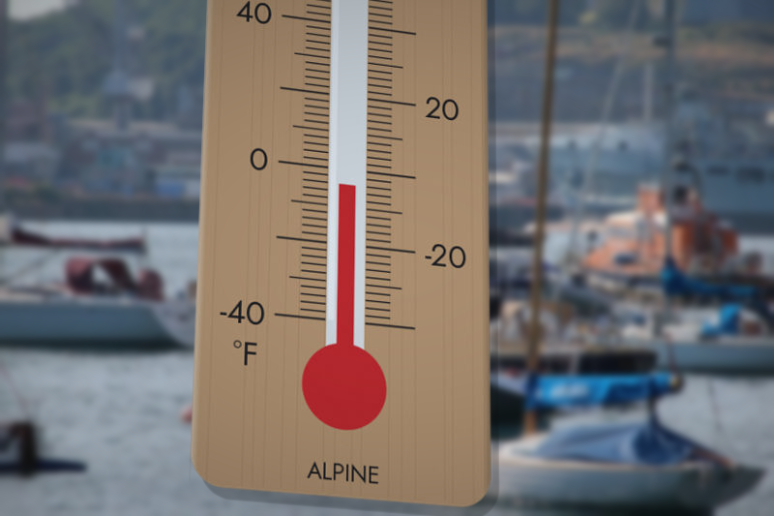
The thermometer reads -4,°F
